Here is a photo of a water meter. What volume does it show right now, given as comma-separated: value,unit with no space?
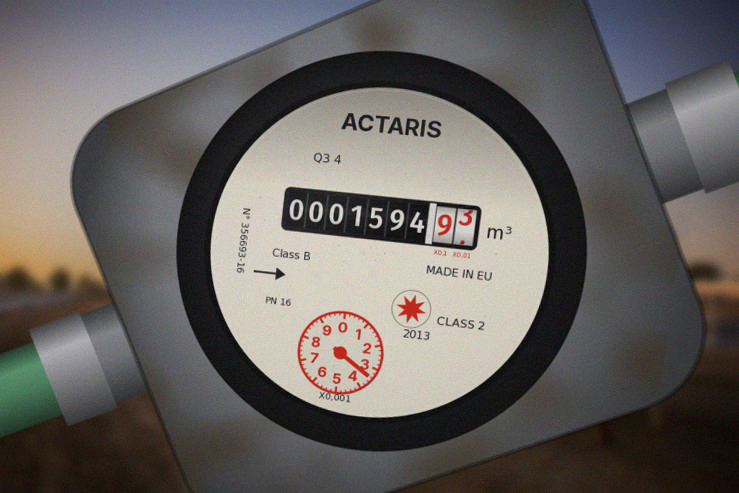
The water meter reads 1594.933,m³
